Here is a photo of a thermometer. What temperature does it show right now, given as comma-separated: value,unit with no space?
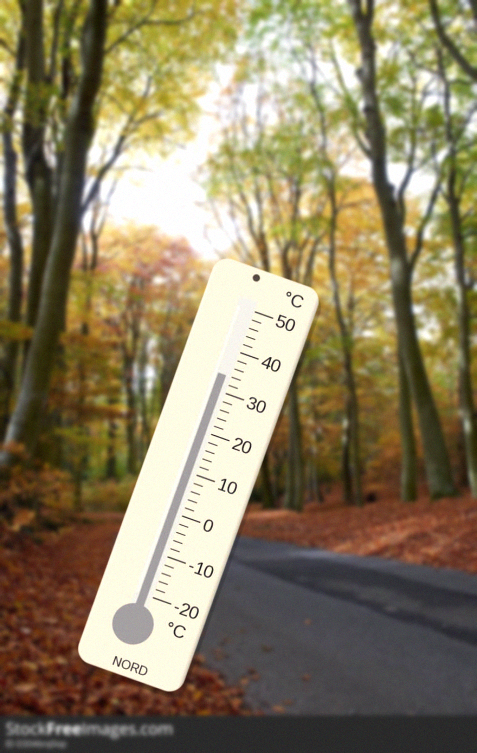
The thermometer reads 34,°C
